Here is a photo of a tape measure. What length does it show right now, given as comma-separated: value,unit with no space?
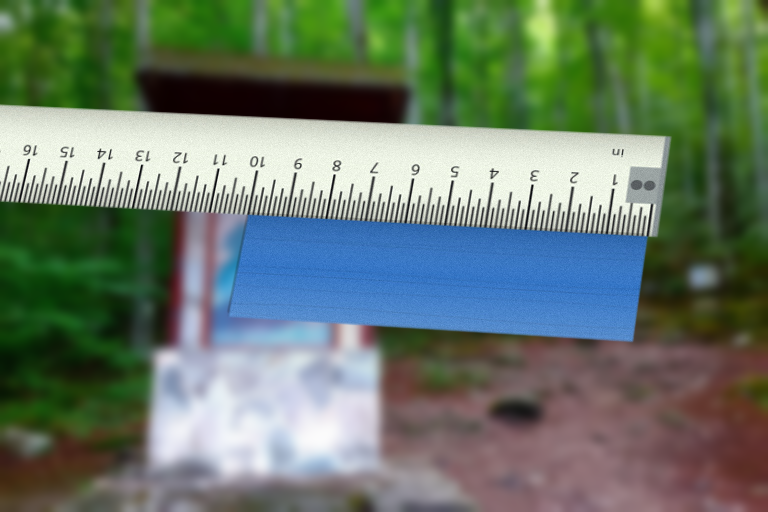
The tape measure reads 10,in
